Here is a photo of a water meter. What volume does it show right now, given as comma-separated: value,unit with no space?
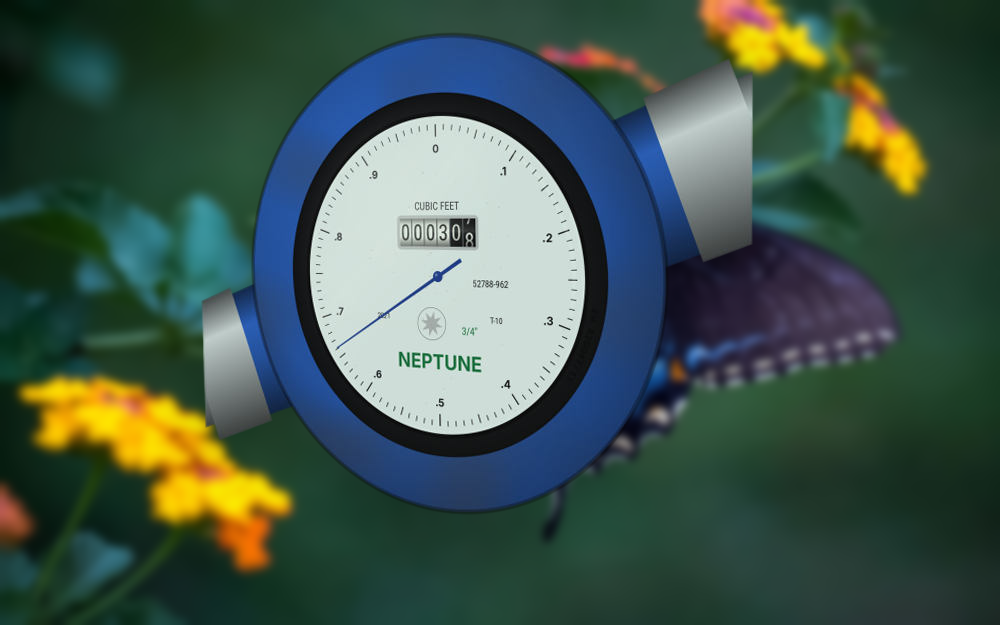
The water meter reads 307.66,ft³
